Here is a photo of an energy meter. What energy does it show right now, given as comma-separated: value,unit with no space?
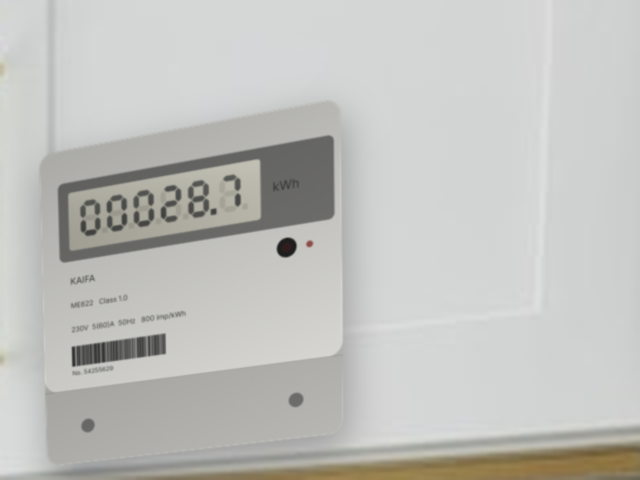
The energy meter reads 28.7,kWh
